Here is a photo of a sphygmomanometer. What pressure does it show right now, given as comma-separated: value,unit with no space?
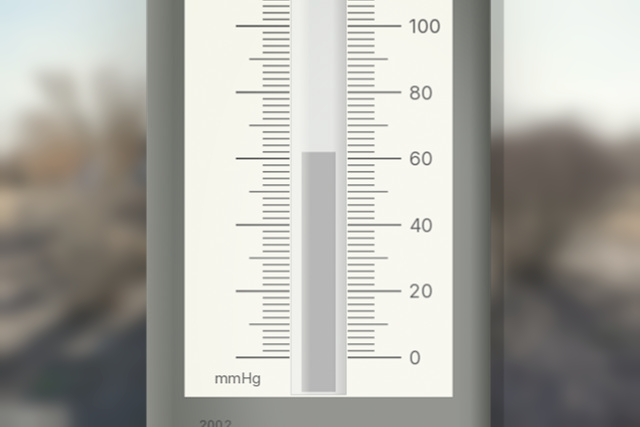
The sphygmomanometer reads 62,mmHg
